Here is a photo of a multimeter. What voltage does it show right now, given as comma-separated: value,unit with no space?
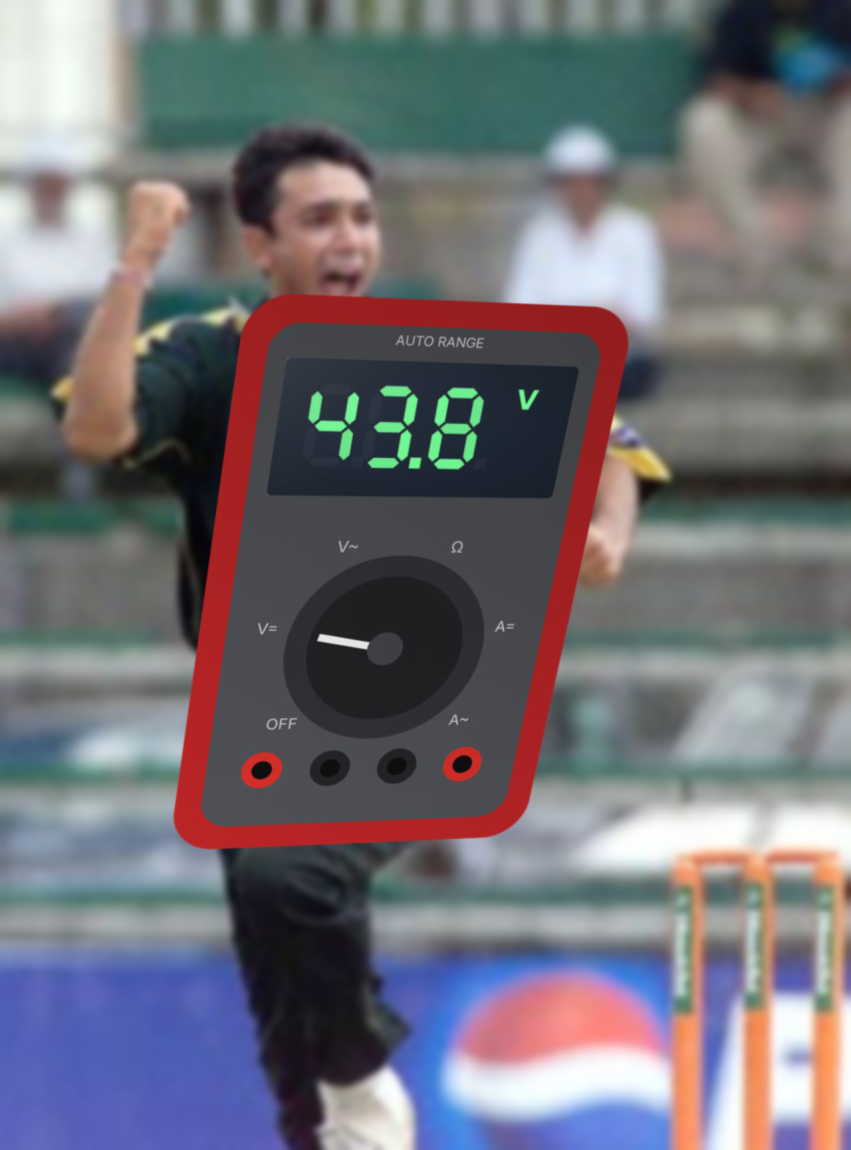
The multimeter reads 43.8,V
